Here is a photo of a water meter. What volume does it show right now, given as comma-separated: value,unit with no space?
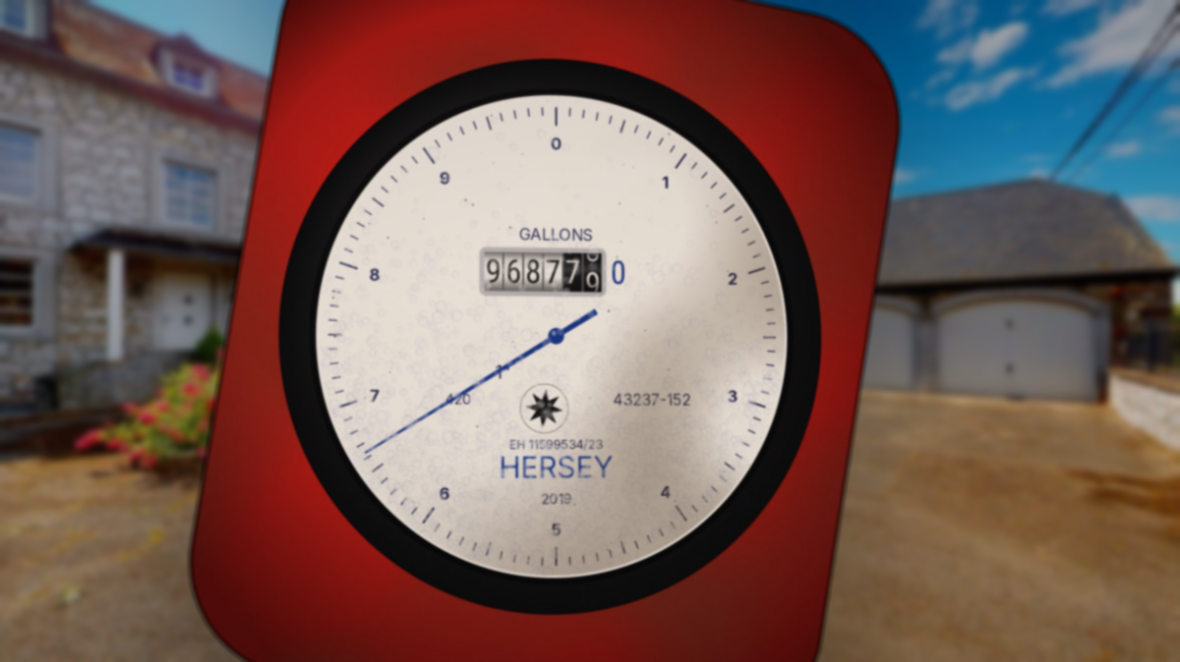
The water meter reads 9687786.6,gal
